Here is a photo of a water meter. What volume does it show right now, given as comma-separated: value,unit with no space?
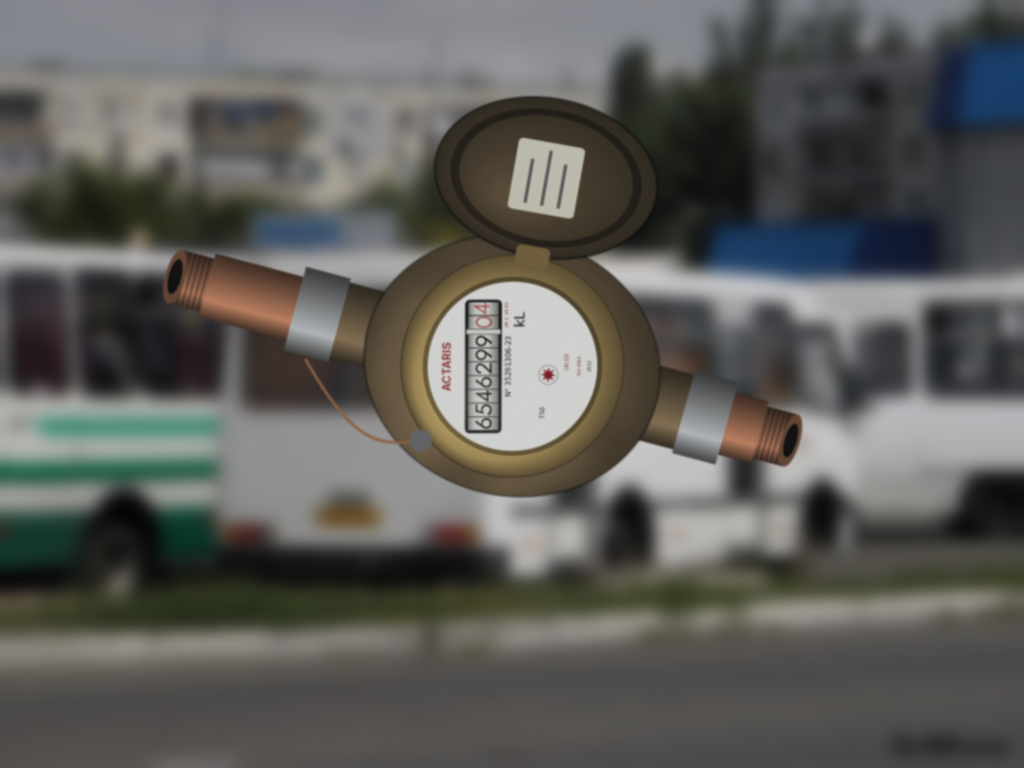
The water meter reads 6546299.04,kL
